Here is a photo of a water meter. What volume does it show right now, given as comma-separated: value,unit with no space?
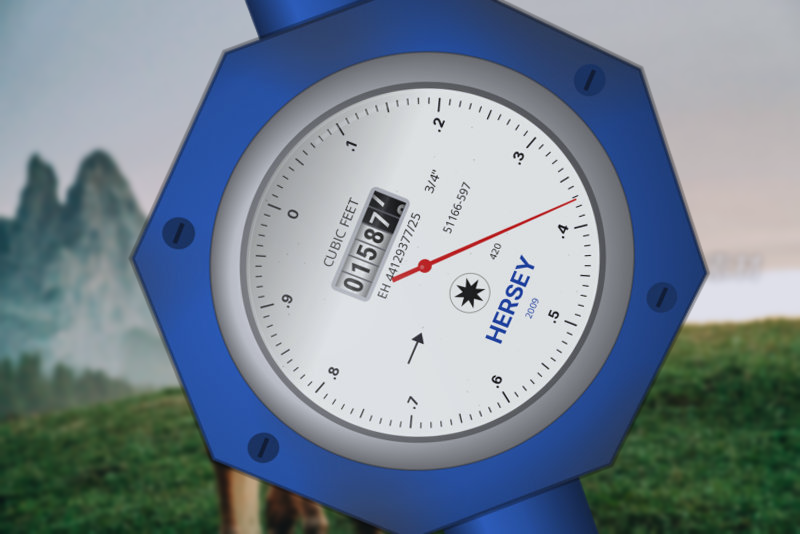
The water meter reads 15877.37,ft³
